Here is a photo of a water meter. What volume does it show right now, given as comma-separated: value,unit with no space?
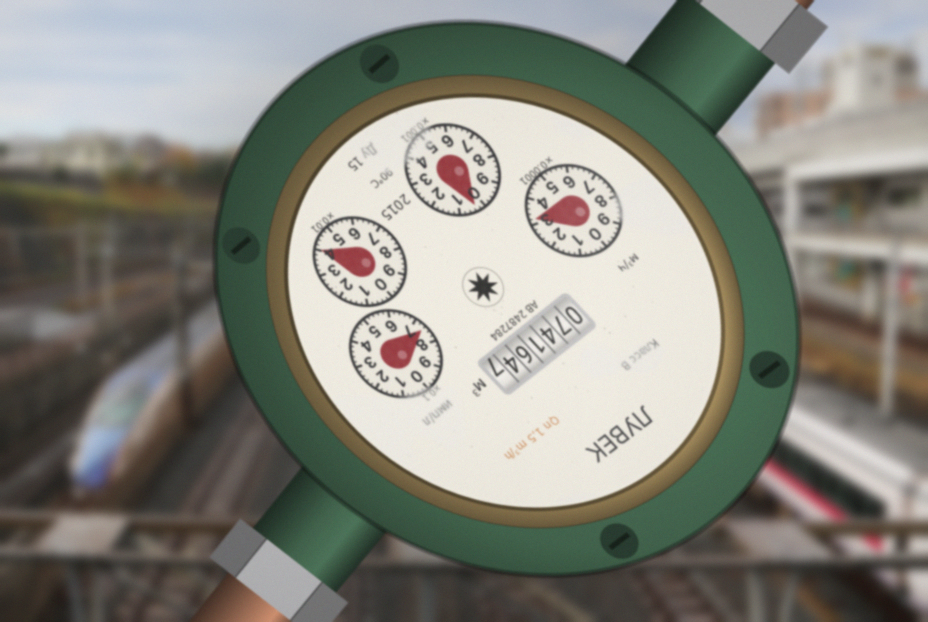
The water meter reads 741646.7403,m³
